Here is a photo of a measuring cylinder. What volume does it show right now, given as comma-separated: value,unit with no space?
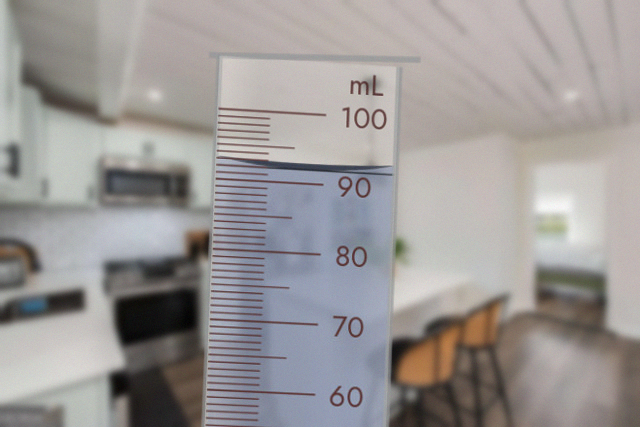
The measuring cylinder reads 92,mL
